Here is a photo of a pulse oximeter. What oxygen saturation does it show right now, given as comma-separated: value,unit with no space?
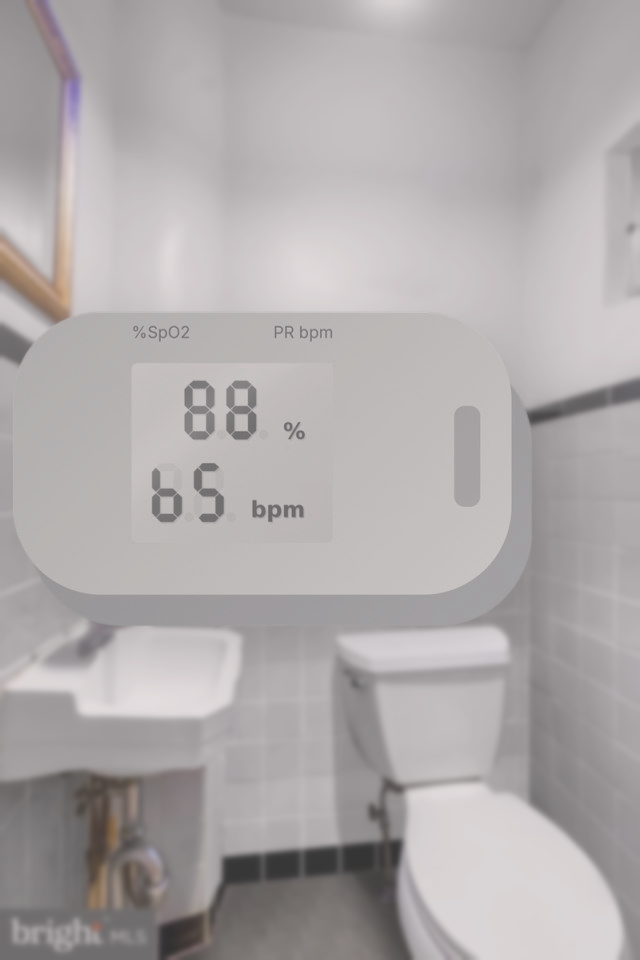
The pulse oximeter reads 88,%
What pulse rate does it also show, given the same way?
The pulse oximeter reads 65,bpm
